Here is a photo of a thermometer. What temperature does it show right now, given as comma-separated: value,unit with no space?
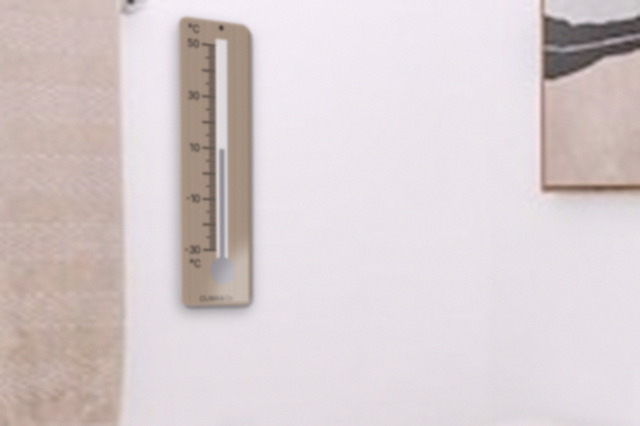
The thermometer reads 10,°C
